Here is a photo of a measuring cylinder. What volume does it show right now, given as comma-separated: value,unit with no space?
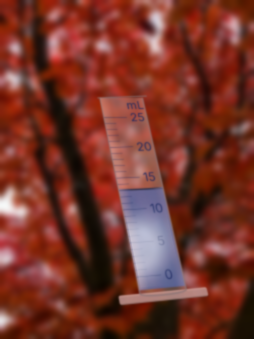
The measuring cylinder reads 13,mL
